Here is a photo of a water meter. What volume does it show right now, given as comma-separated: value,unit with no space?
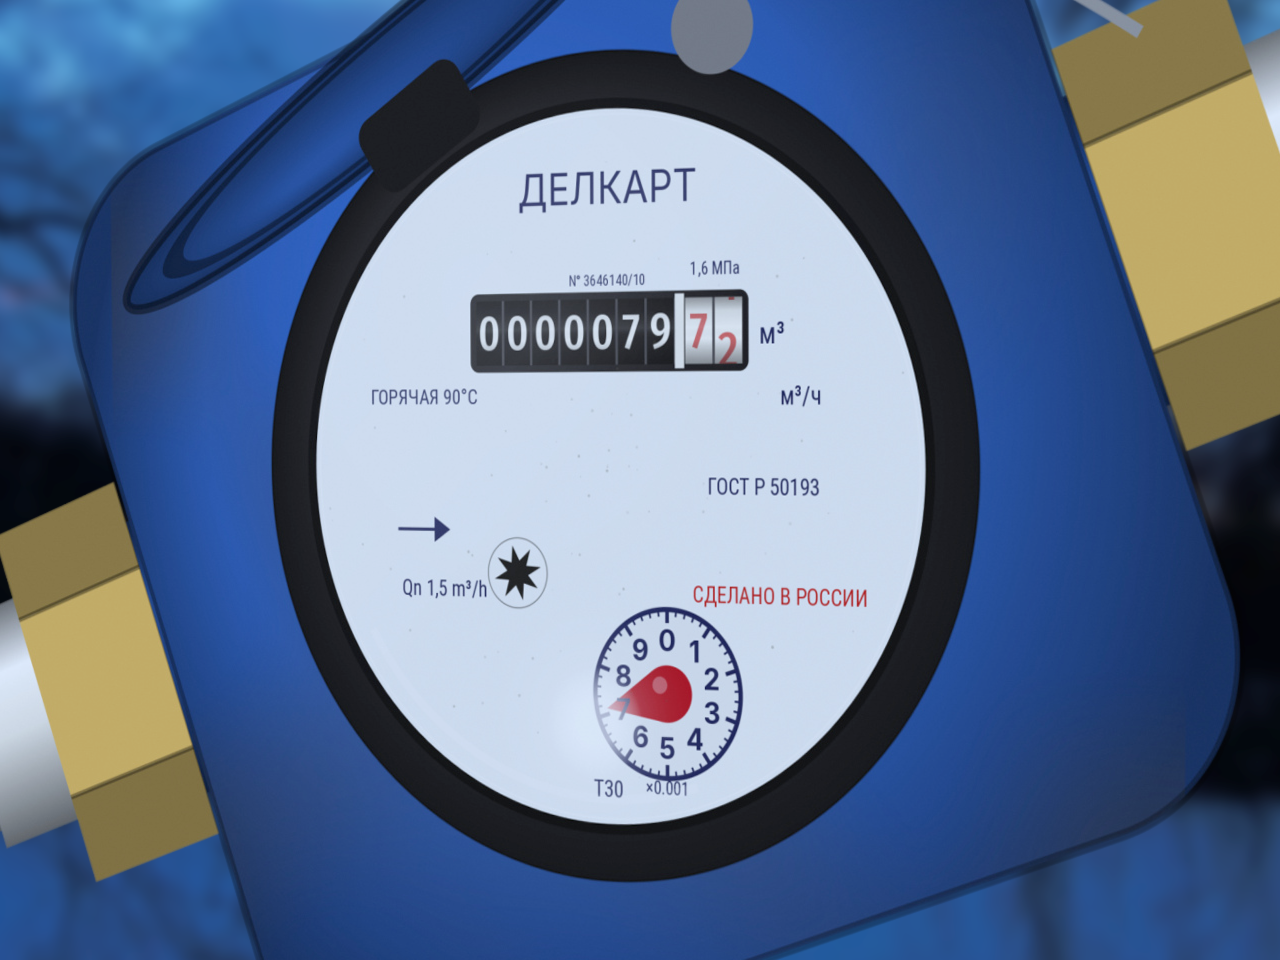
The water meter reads 79.717,m³
